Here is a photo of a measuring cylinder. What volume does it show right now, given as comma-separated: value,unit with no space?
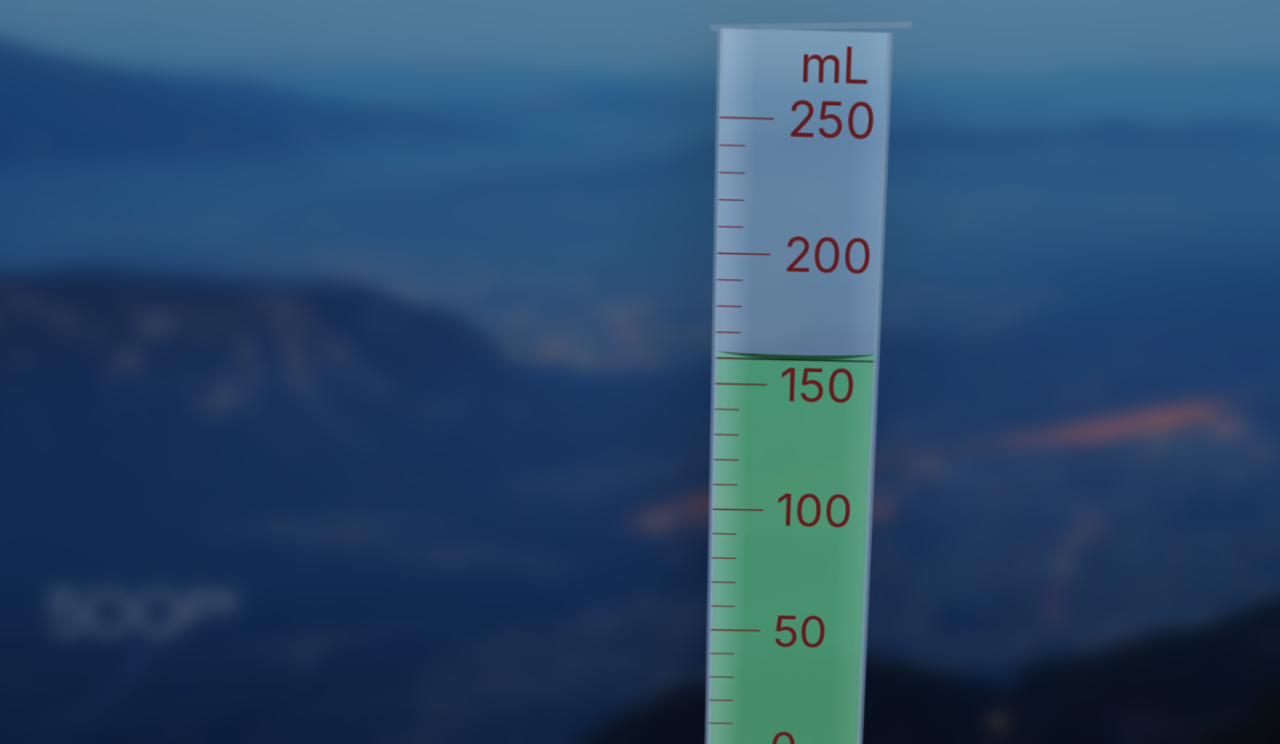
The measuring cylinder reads 160,mL
